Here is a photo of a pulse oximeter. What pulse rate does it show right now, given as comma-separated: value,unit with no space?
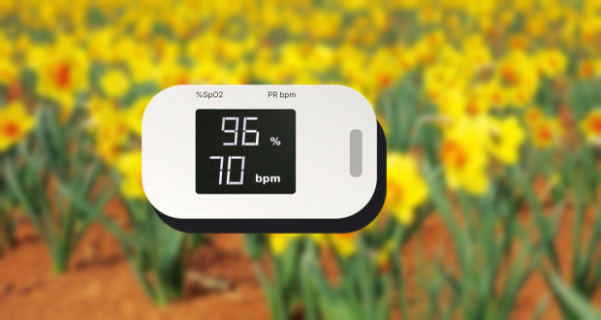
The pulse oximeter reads 70,bpm
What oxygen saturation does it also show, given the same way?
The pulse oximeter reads 96,%
